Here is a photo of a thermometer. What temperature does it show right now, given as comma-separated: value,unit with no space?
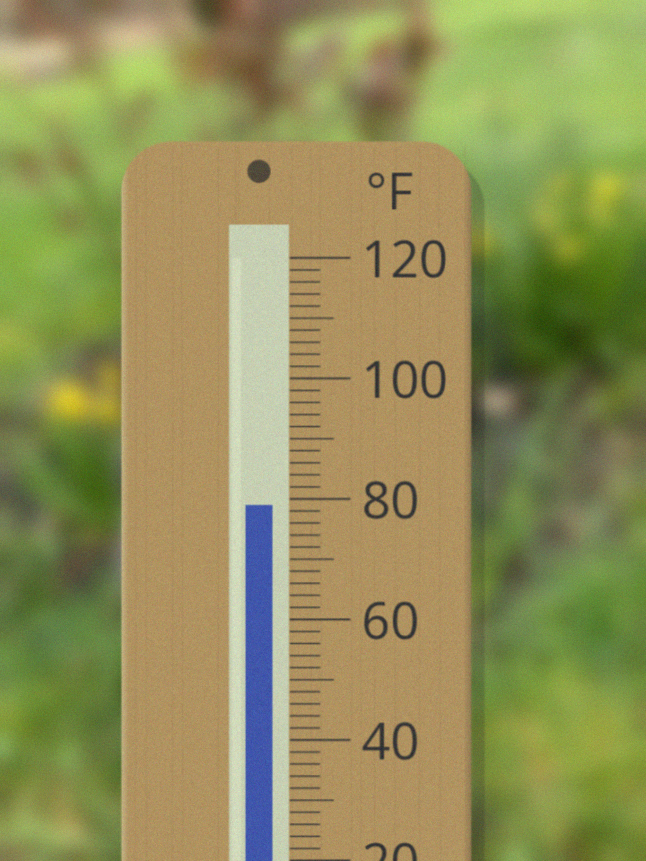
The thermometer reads 79,°F
